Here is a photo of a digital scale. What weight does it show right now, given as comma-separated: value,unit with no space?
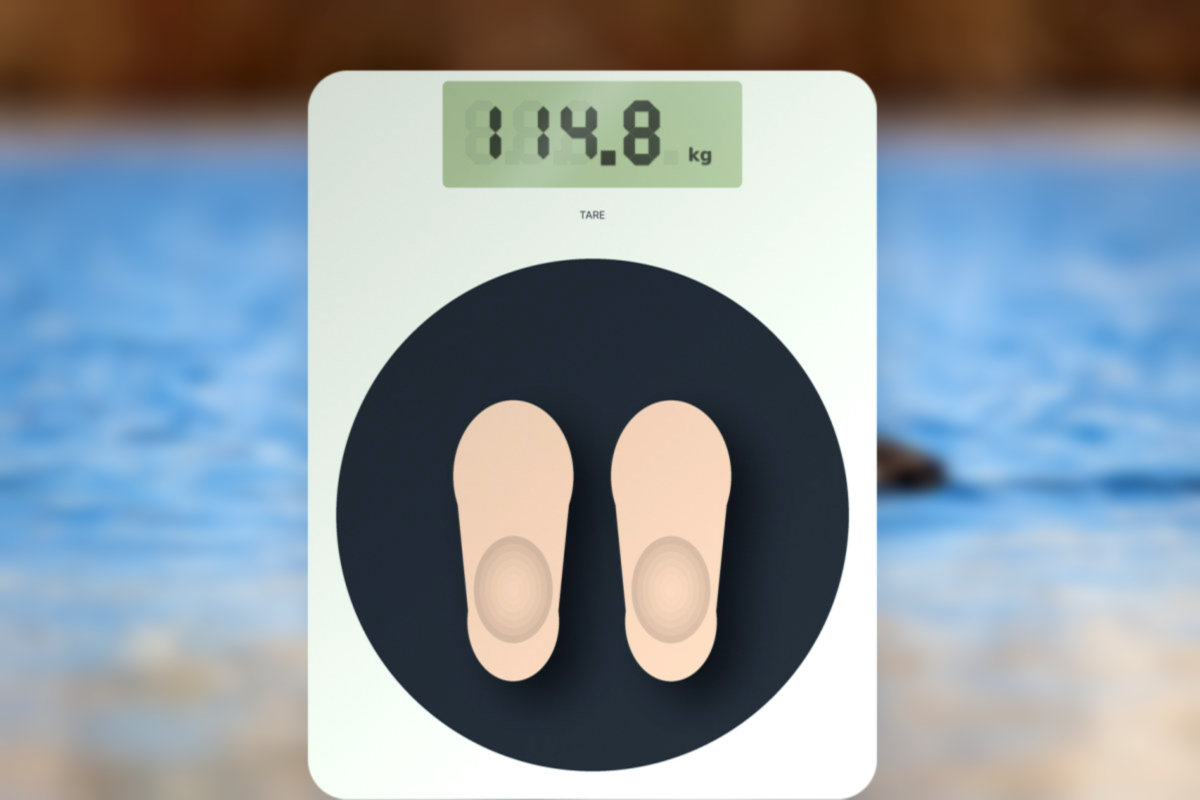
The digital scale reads 114.8,kg
